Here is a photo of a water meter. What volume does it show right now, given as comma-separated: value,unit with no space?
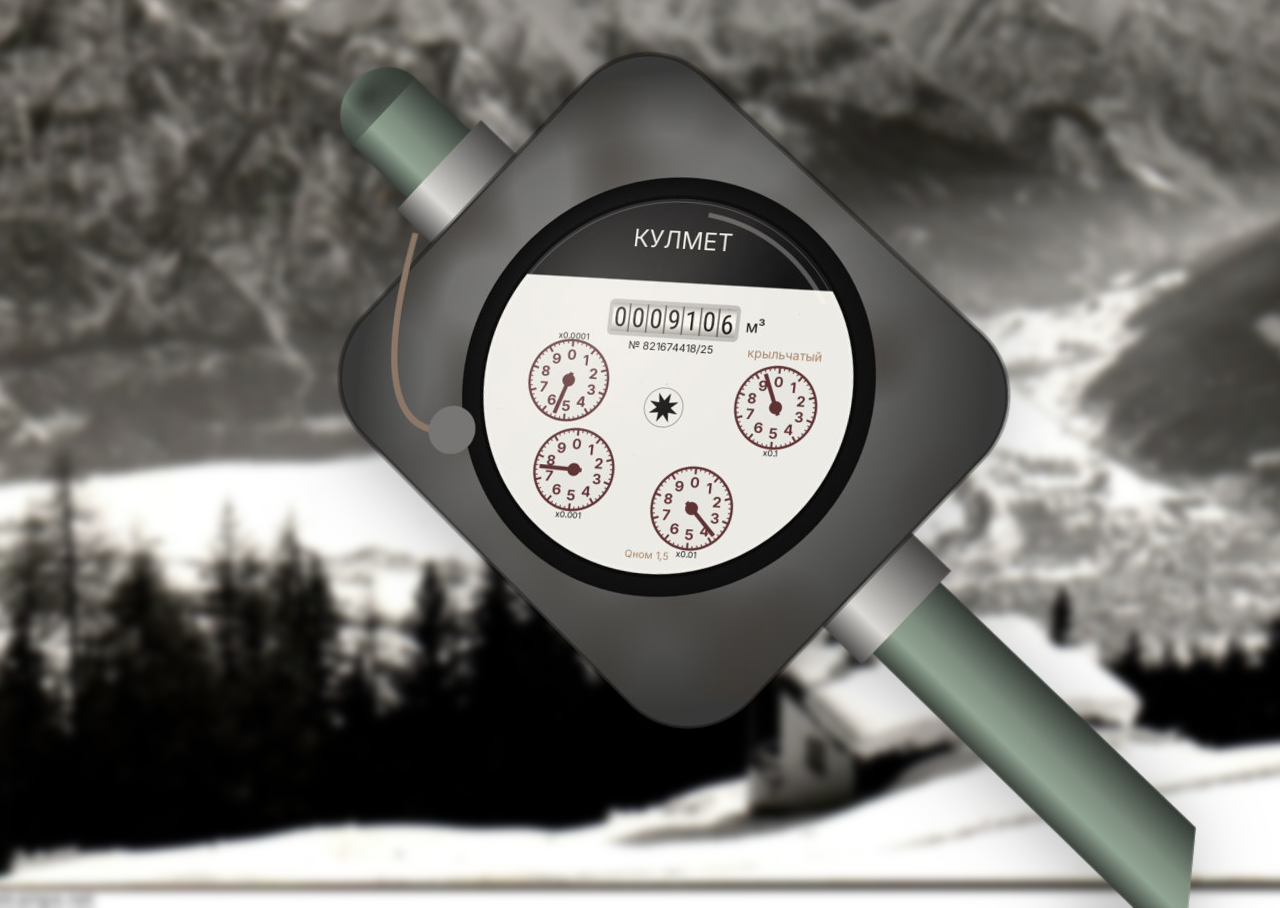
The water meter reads 9105.9375,m³
